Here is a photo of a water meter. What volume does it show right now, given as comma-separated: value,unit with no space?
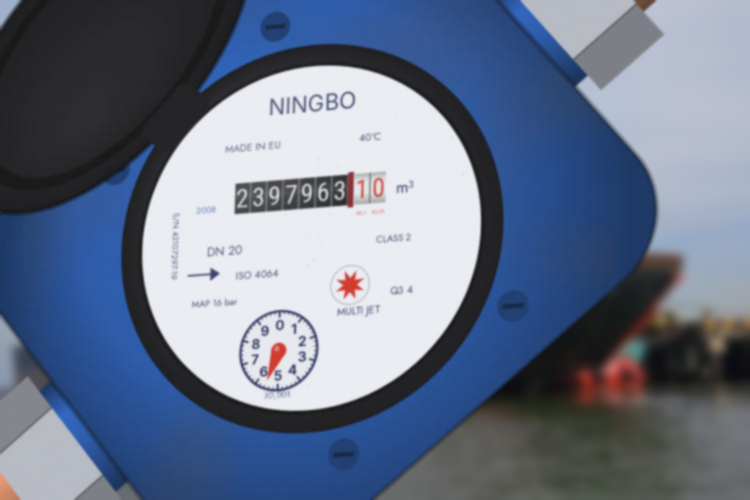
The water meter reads 2397963.105,m³
